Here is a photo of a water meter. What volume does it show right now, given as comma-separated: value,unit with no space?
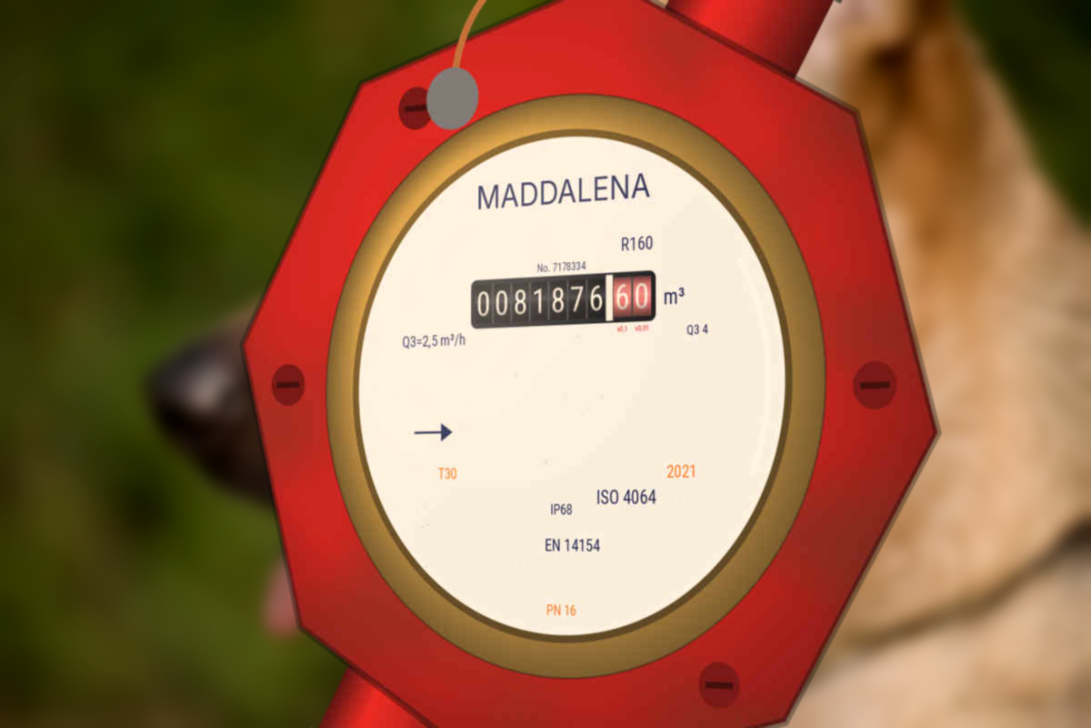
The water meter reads 81876.60,m³
